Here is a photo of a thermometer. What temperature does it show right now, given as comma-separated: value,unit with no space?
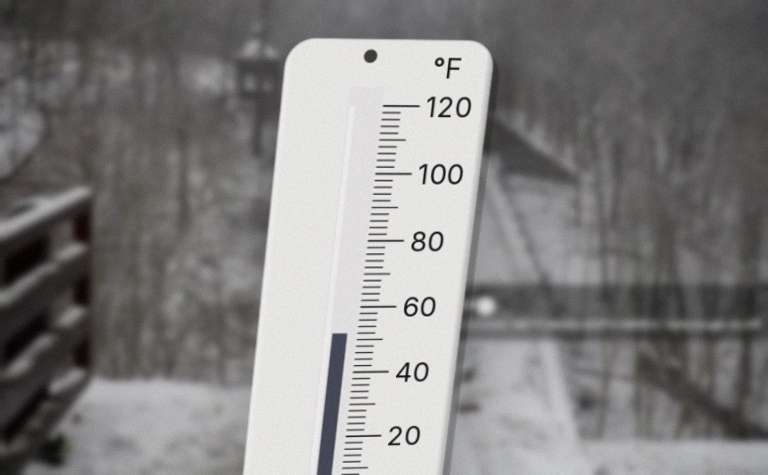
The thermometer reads 52,°F
